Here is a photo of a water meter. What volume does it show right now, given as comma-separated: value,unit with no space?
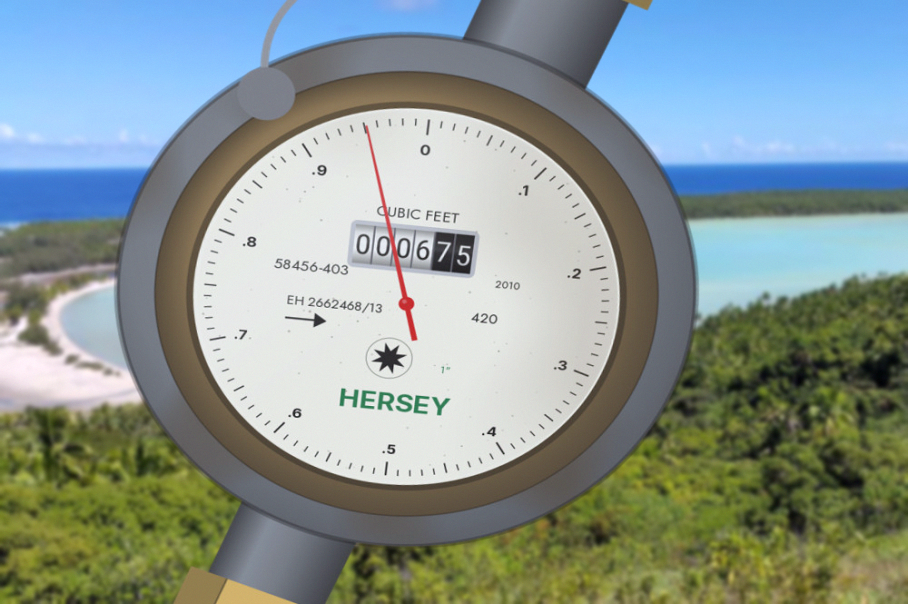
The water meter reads 674.95,ft³
